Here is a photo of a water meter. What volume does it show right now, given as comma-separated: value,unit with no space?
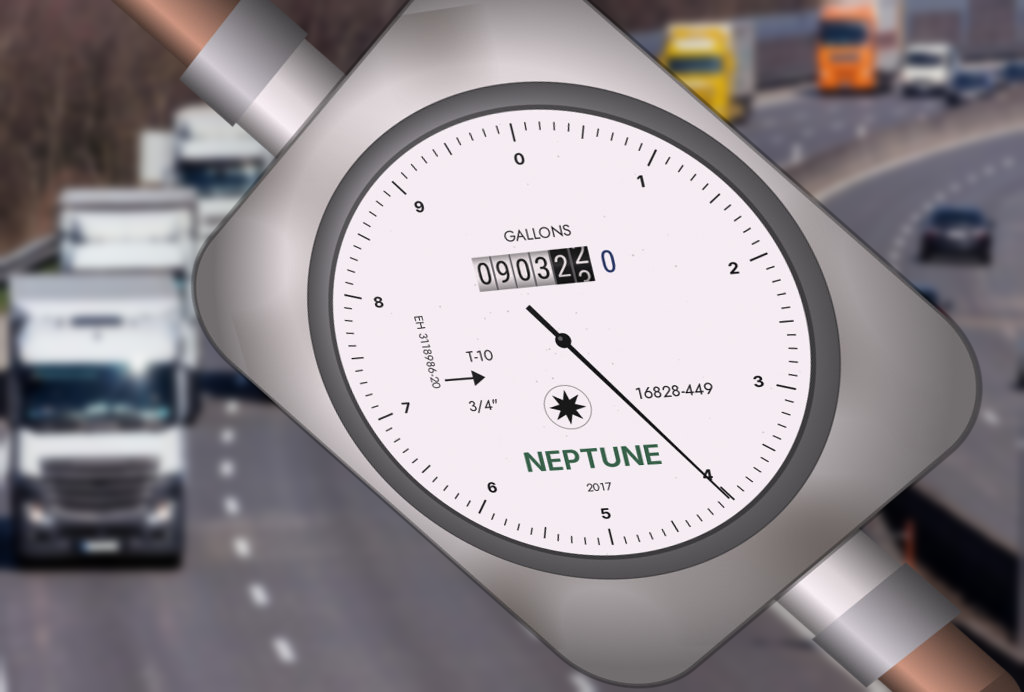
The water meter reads 903224.0,gal
